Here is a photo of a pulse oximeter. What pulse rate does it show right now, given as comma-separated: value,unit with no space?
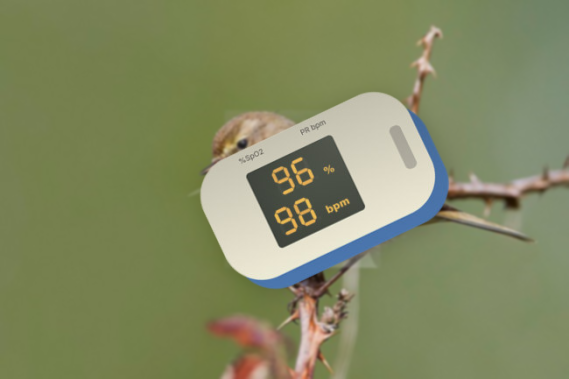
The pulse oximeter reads 98,bpm
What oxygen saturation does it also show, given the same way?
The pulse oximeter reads 96,%
